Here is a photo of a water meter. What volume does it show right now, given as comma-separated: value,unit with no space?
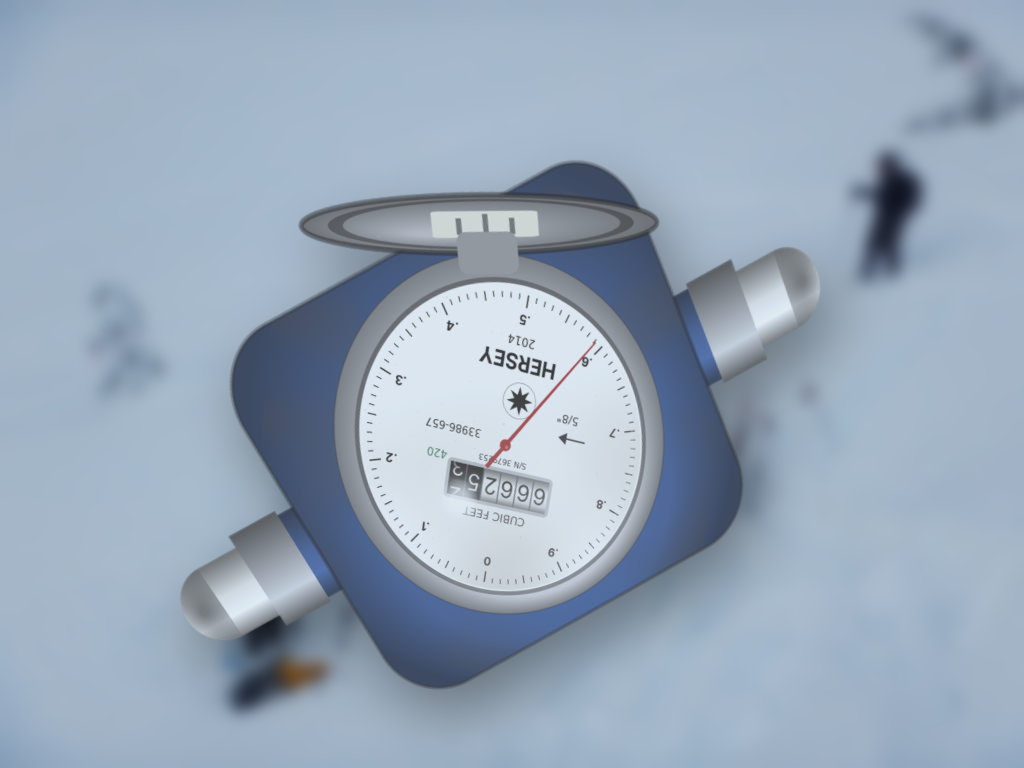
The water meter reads 666252.59,ft³
